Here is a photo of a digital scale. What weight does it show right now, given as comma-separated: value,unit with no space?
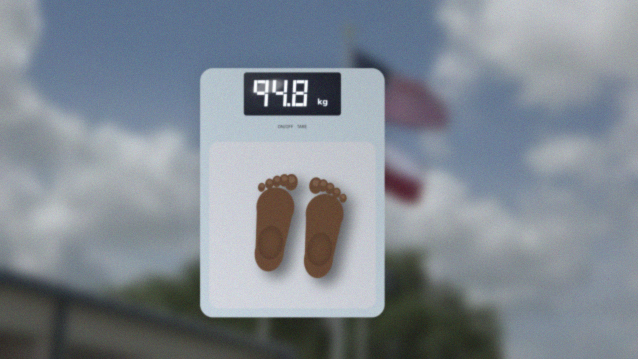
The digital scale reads 94.8,kg
